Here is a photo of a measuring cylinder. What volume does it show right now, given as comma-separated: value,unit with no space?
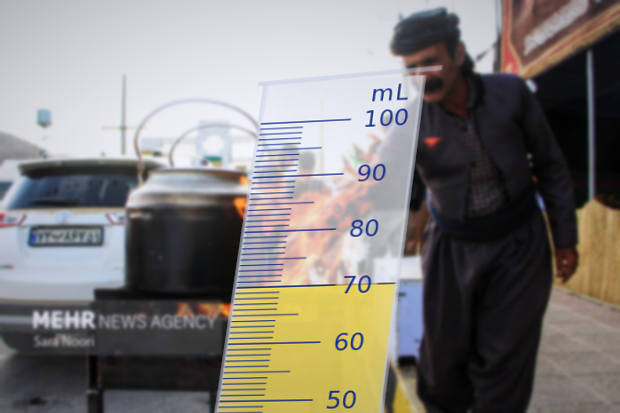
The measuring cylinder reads 70,mL
